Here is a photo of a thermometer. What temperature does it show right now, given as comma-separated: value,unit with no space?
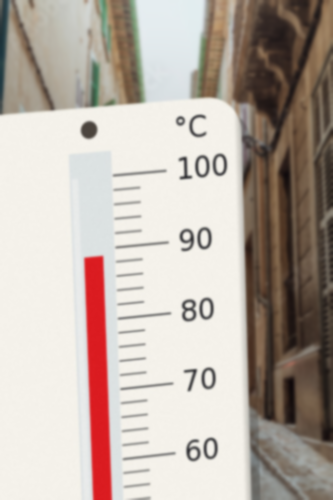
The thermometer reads 89,°C
